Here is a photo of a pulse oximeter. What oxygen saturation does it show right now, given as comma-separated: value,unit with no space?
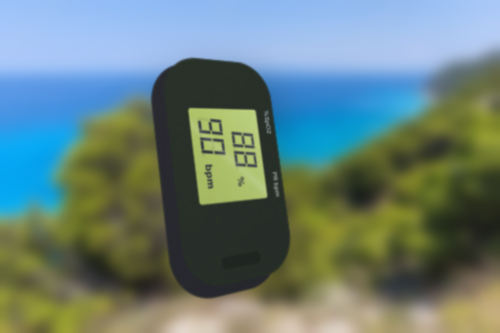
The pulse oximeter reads 88,%
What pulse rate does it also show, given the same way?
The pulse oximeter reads 90,bpm
